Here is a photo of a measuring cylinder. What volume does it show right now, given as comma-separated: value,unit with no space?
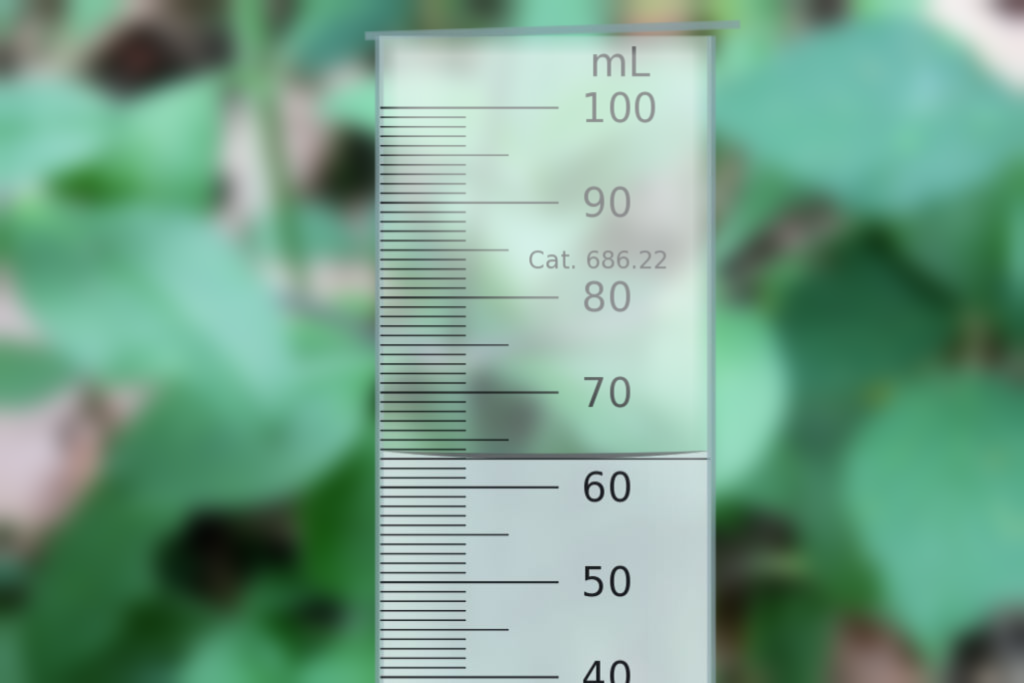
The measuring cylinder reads 63,mL
